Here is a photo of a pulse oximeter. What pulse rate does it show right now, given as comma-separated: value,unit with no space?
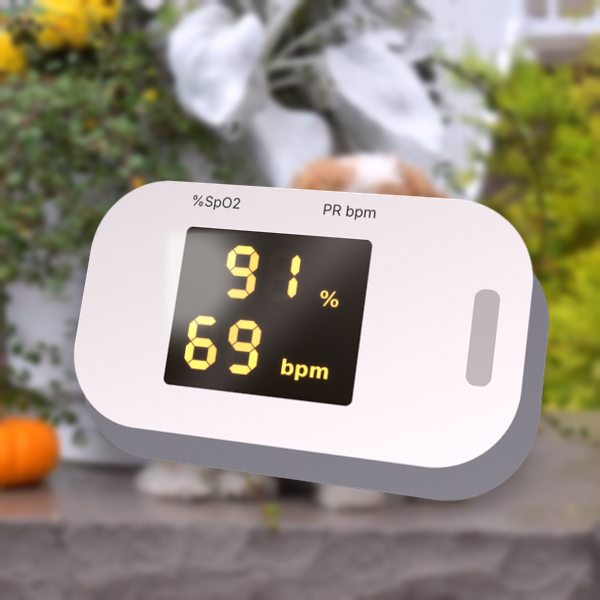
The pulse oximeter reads 69,bpm
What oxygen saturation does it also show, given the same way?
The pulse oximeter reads 91,%
